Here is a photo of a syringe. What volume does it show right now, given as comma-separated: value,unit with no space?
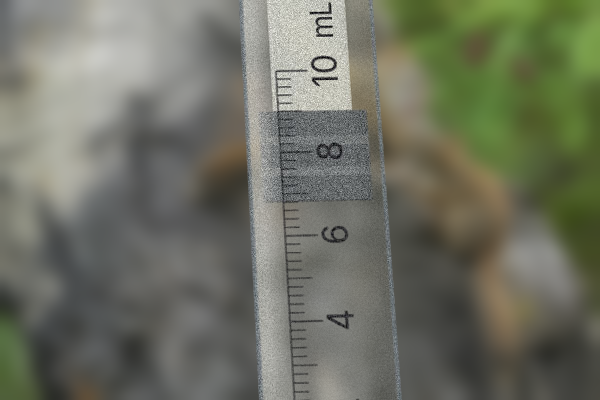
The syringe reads 6.8,mL
